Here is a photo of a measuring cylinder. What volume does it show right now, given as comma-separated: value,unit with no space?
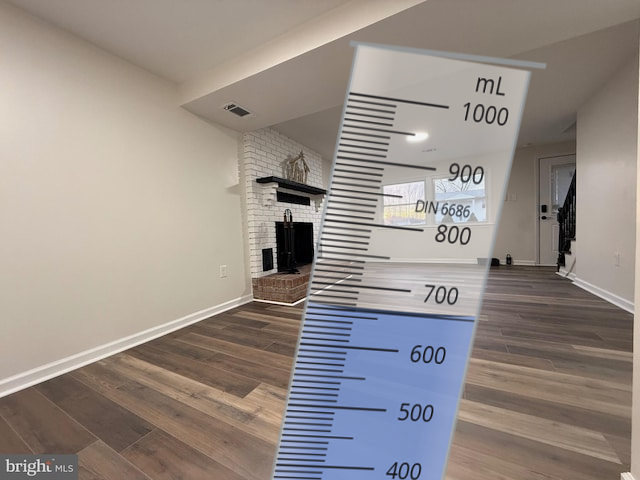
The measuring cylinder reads 660,mL
